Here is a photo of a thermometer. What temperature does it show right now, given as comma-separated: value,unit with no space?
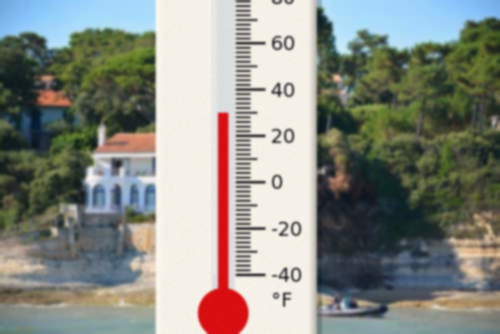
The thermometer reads 30,°F
